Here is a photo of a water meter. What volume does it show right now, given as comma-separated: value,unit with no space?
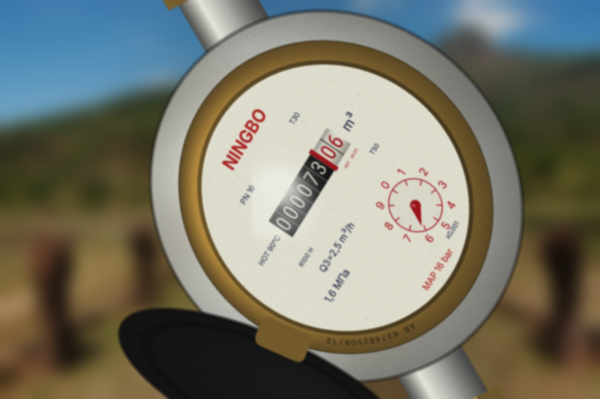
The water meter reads 73.066,m³
